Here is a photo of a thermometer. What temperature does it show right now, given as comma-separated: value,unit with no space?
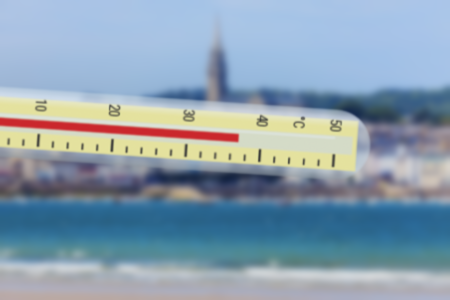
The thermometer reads 37,°C
